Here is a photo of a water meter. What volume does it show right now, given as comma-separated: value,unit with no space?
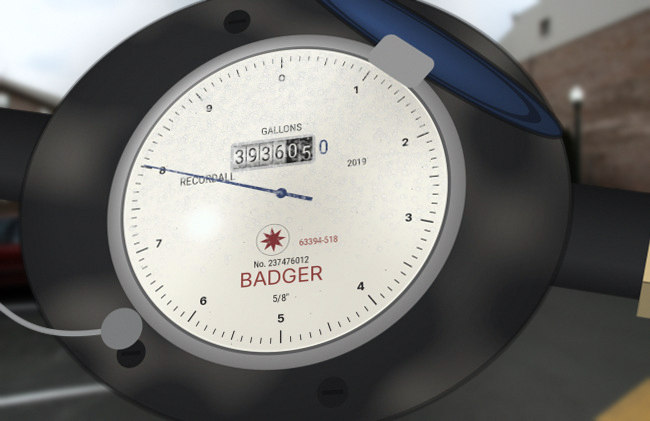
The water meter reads 3936048.0,gal
